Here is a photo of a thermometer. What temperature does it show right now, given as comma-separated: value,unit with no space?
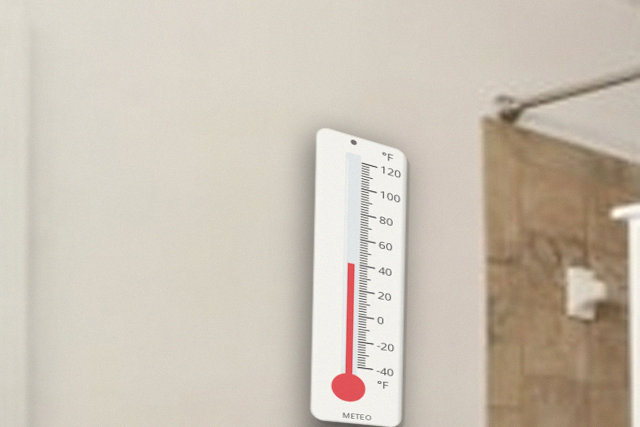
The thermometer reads 40,°F
